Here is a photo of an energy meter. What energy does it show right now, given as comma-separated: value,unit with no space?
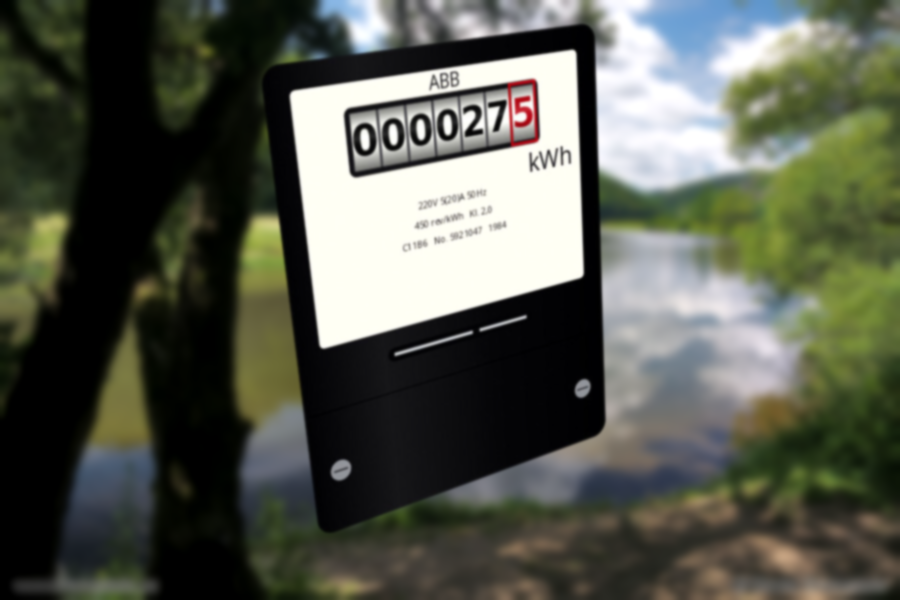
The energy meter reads 27.5,kWh
